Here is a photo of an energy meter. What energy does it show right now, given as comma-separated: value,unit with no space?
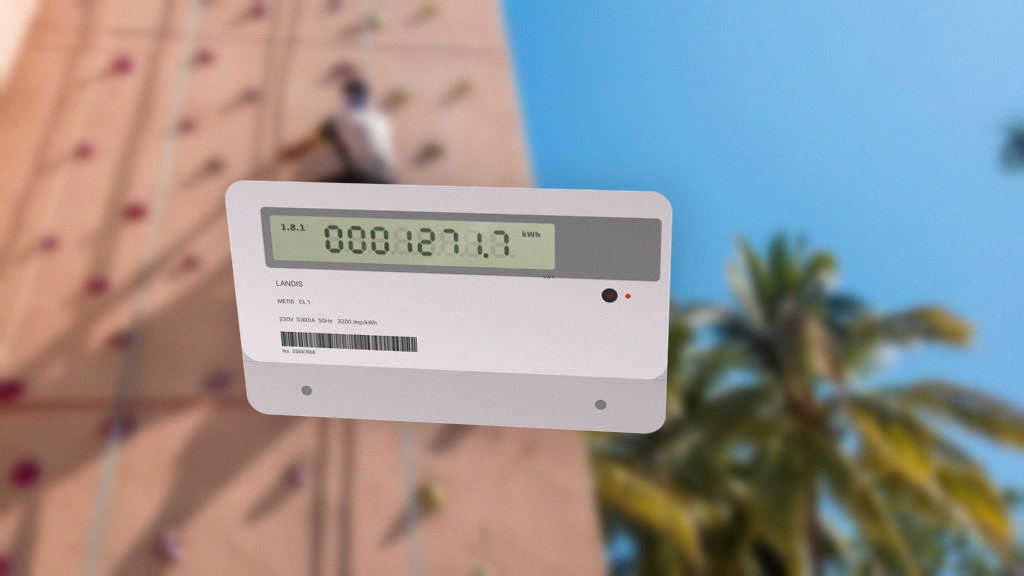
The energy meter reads 1271.7,kWh
